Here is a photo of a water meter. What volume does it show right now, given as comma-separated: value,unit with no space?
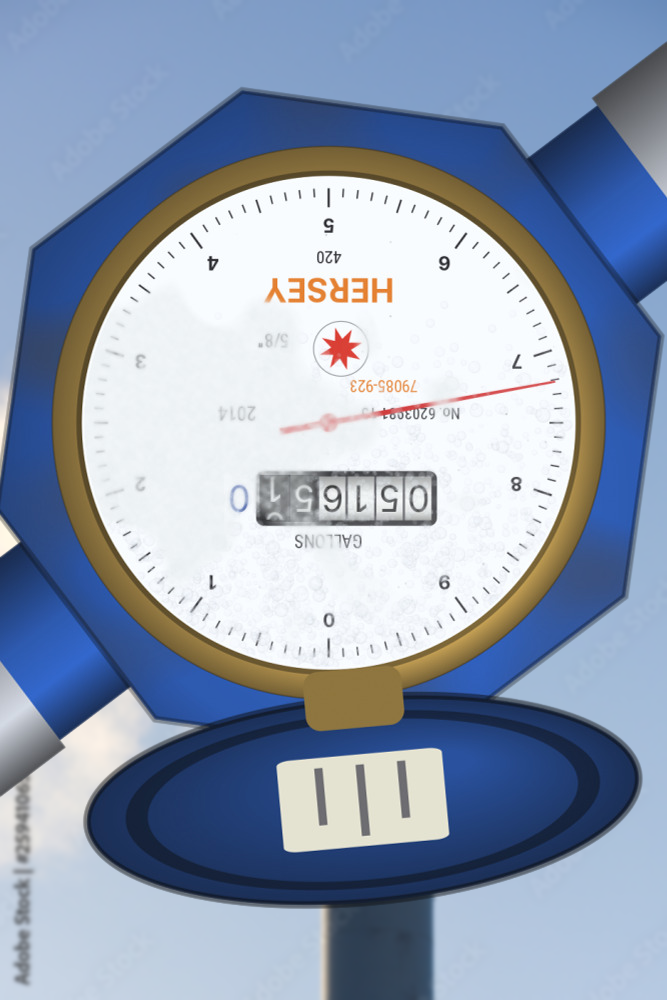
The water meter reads 516507.2,gal
